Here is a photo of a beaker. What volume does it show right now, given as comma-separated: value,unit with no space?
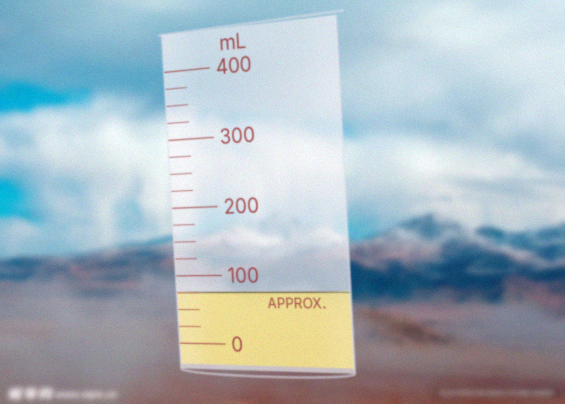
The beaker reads 75,mL
